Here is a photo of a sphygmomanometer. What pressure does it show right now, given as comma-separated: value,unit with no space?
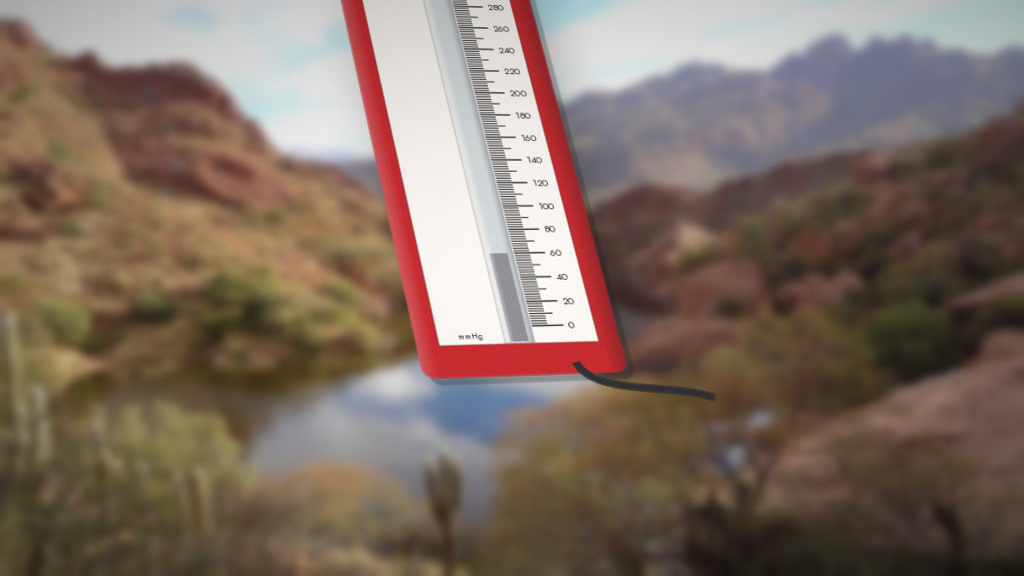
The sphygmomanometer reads 60,mmHg
